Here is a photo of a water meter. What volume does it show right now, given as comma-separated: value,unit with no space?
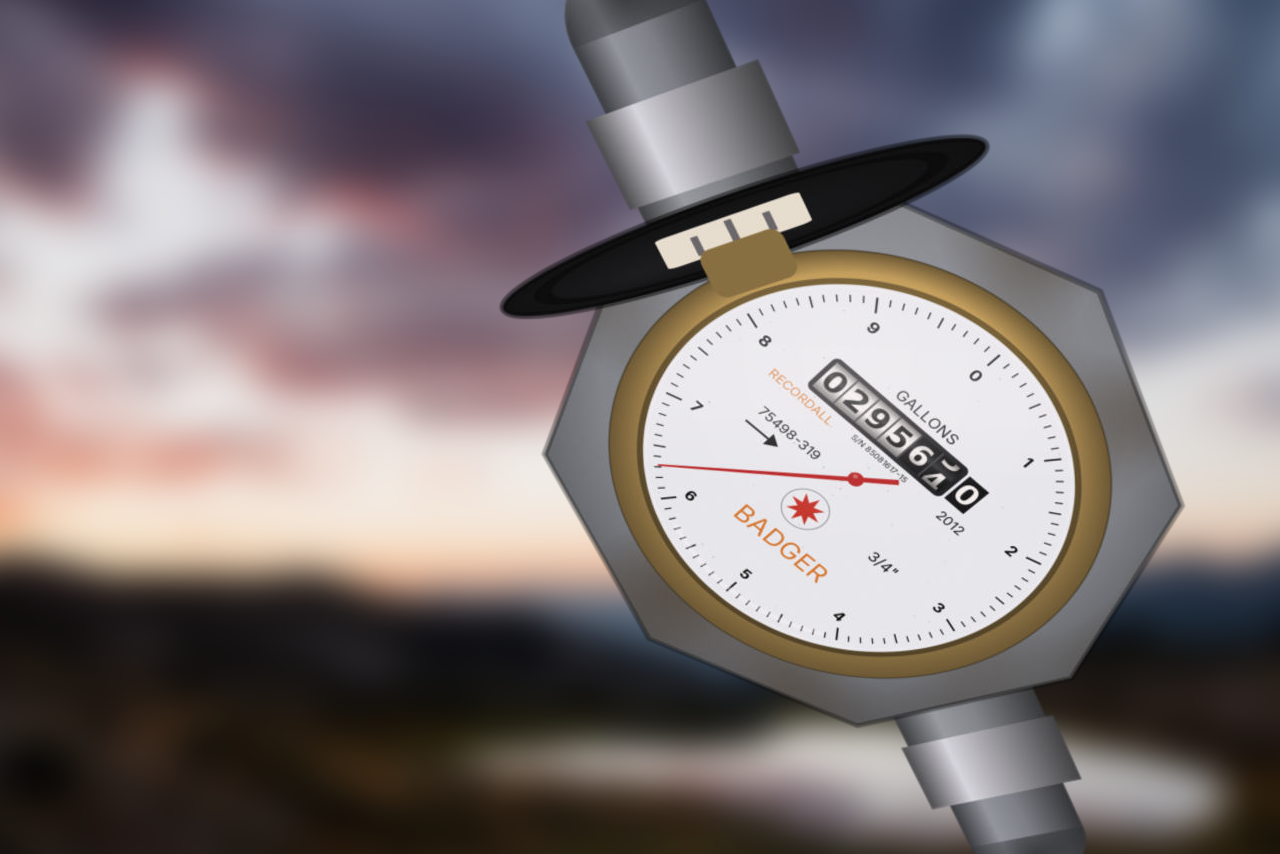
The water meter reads 295636.3,gal
